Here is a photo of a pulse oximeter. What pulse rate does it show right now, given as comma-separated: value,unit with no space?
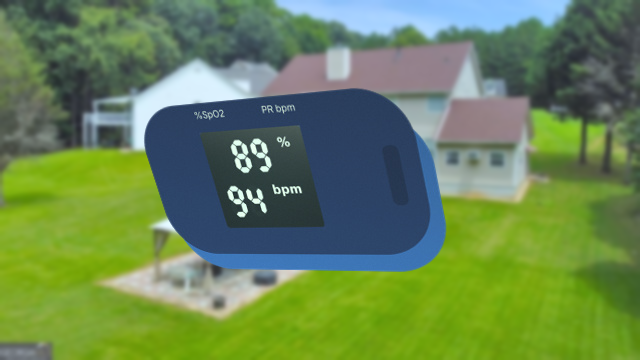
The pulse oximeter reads 94,bpm
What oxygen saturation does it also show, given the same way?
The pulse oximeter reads 89,%
